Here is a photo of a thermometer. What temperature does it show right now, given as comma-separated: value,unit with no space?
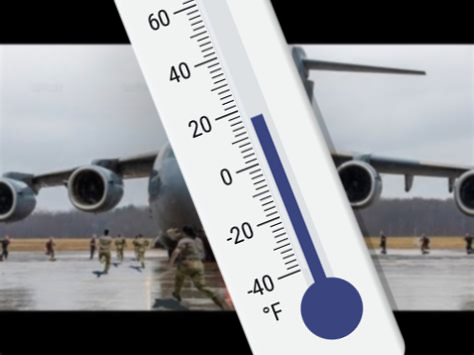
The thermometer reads 16,°F
